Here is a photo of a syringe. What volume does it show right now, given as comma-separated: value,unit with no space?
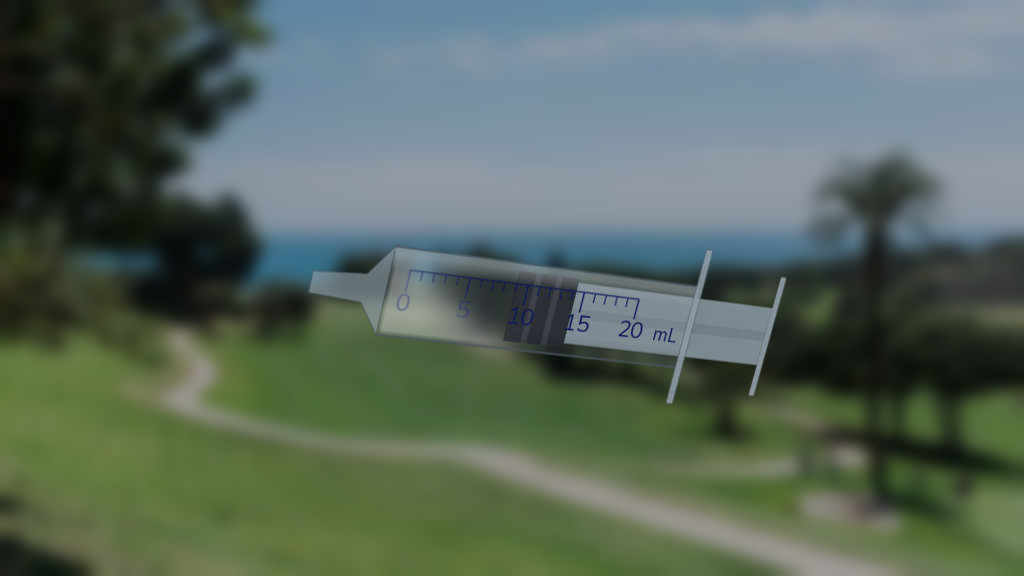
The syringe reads 9,mL
